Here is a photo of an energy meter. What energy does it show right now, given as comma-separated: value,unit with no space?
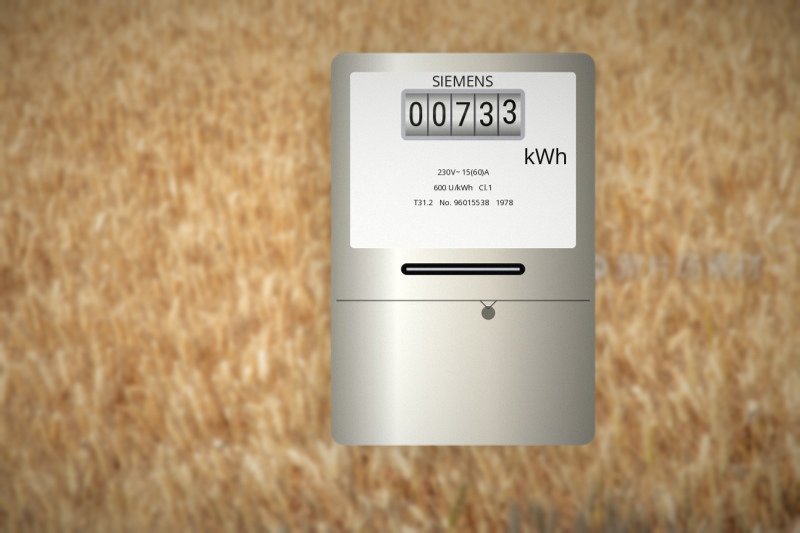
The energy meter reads 733,kWh
